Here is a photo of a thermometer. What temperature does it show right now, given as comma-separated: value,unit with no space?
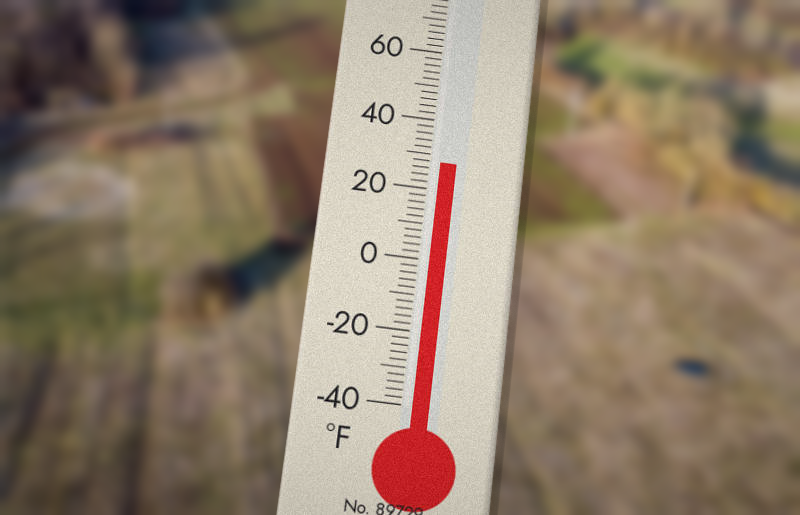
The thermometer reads 28,°F
